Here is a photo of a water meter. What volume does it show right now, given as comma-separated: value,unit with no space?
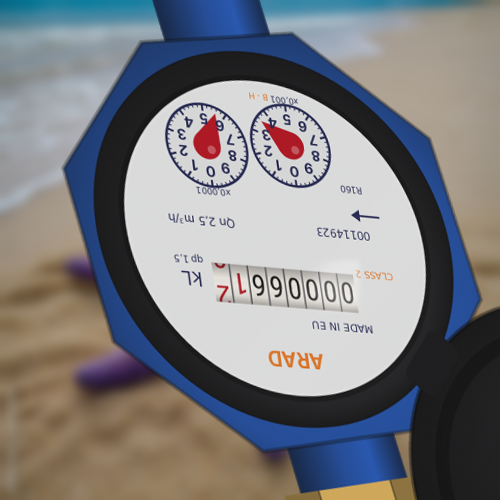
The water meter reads 66.1235,kL
